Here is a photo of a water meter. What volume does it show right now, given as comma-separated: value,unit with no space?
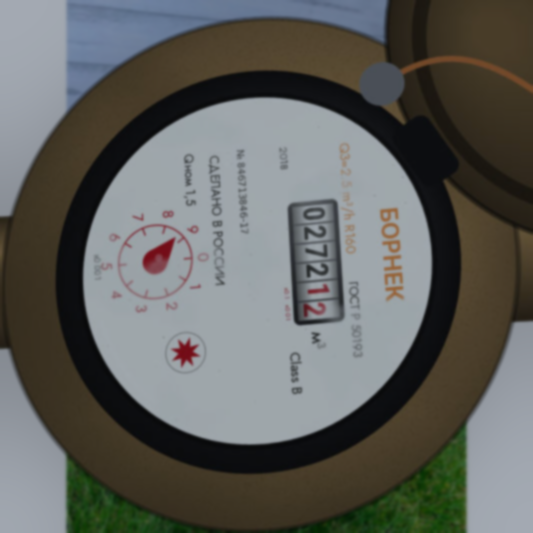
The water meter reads 272.118,m³
